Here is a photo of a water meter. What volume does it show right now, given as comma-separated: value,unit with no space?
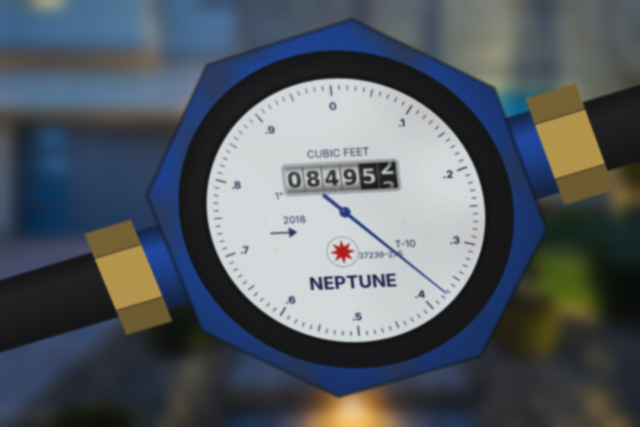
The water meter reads 84952.37,ft³
